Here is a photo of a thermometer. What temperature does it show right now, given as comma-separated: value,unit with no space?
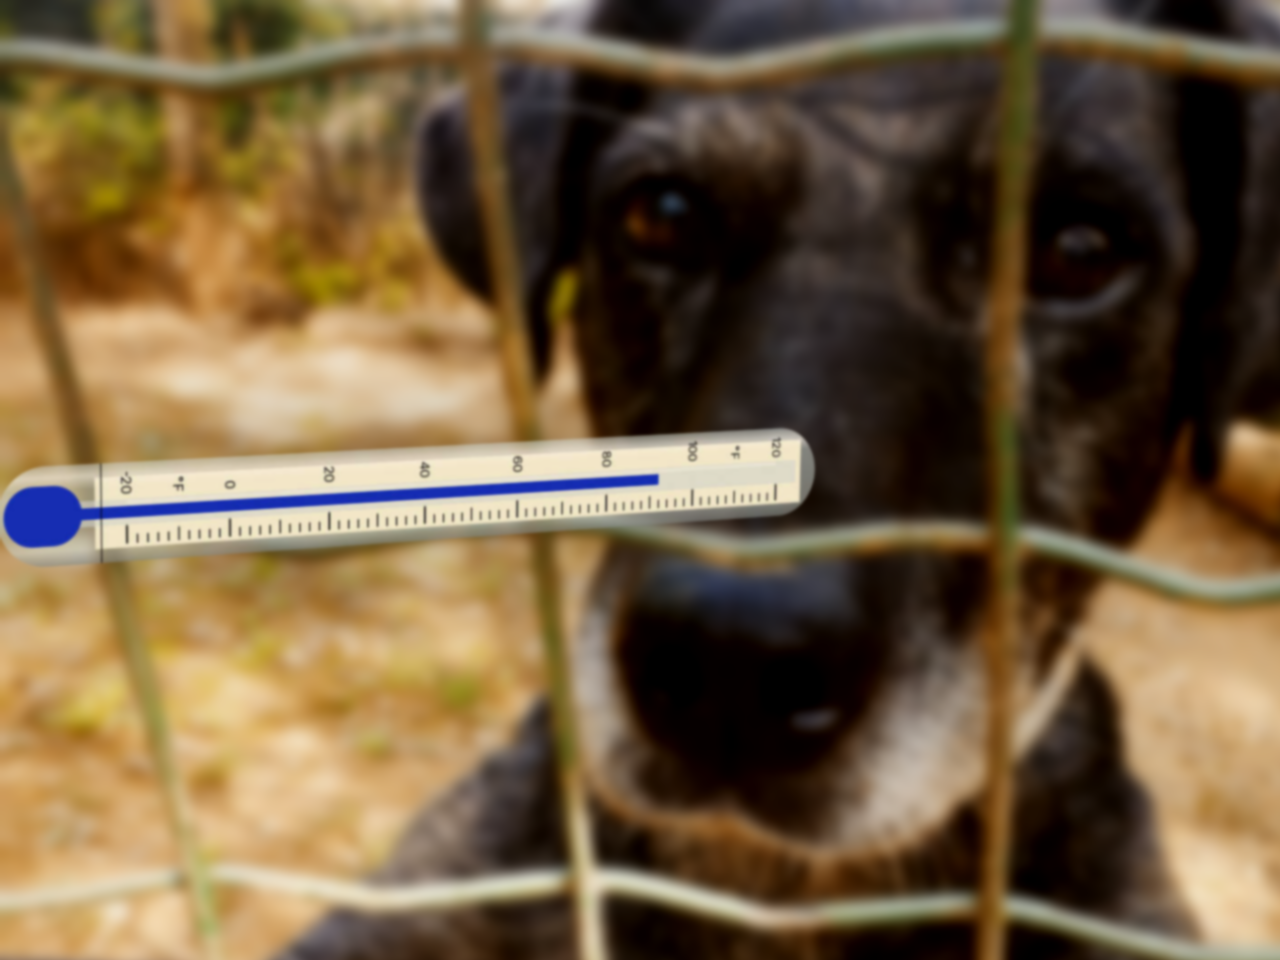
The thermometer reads 92,°F
